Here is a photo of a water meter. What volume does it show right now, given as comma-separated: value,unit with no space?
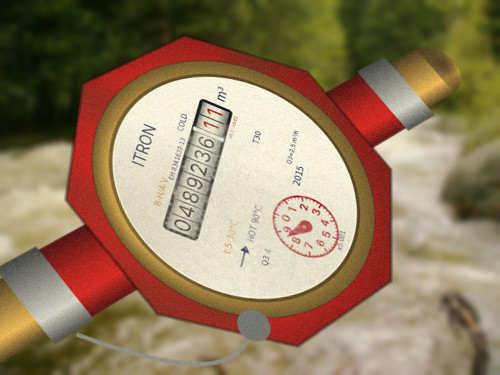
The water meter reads 489236.118,m³
